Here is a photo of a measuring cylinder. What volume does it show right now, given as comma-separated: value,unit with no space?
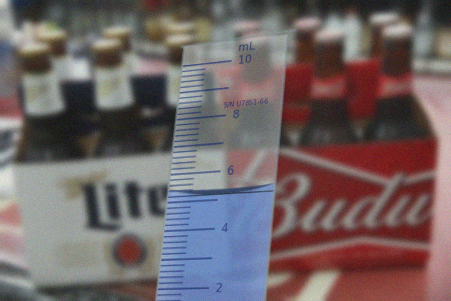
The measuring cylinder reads 5.2,mL
